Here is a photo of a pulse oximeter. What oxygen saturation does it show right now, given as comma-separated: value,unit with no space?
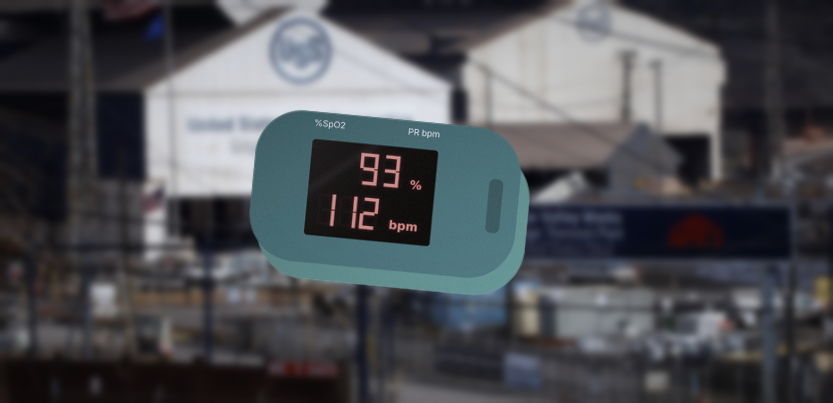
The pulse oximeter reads 93,%
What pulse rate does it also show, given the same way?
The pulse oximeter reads 112,bpm
